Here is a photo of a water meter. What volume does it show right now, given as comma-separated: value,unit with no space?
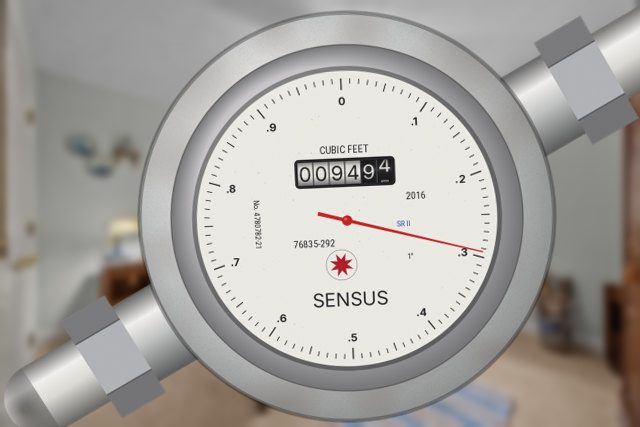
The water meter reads 9494.29,ft³
